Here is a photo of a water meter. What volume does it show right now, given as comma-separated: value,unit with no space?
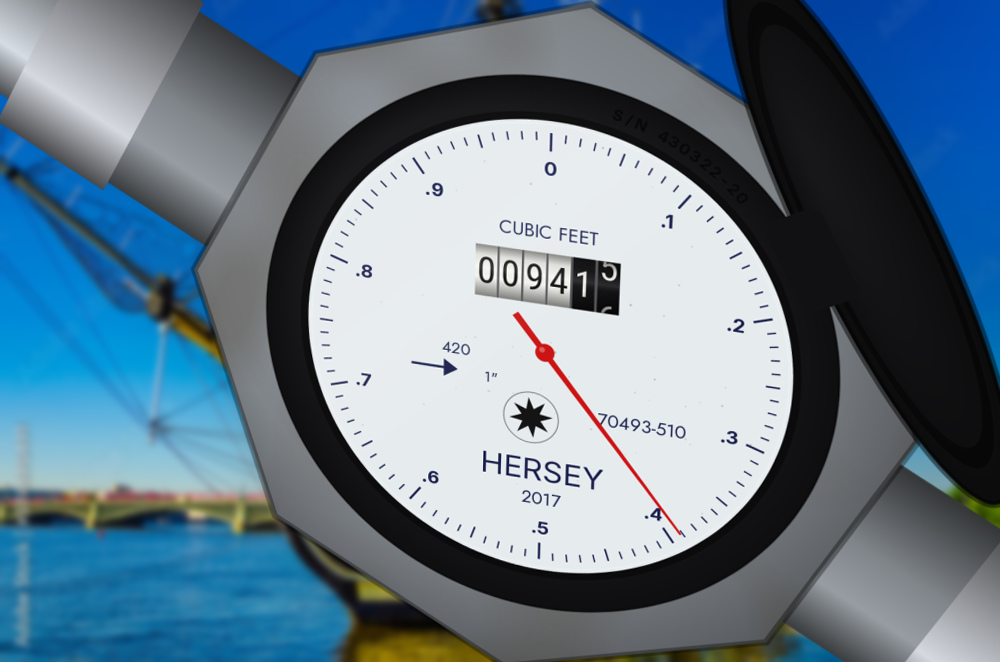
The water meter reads 9415.39,ft³
